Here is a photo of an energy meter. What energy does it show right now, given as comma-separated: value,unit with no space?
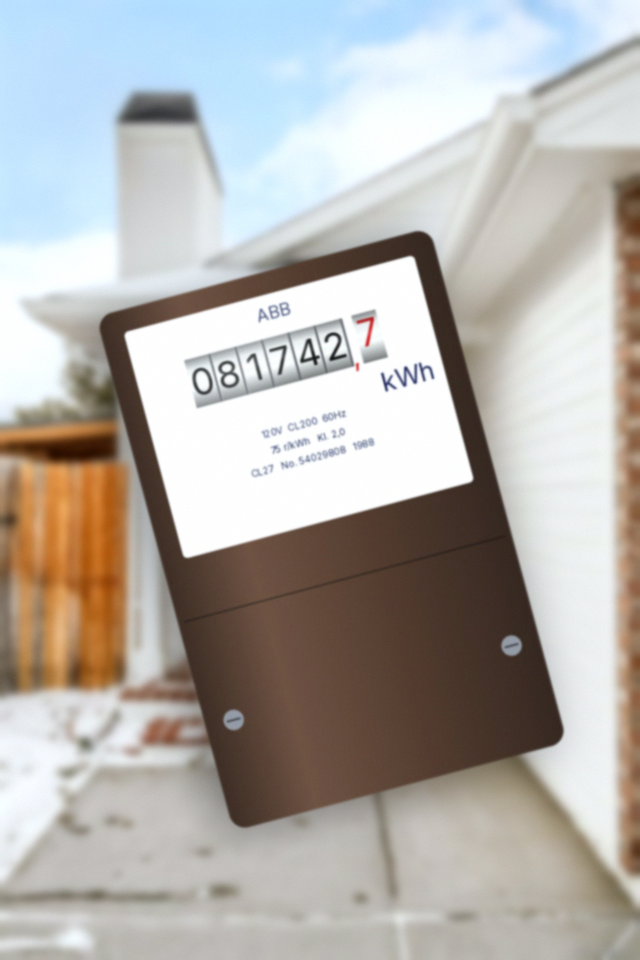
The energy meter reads 81742.7,kWh
